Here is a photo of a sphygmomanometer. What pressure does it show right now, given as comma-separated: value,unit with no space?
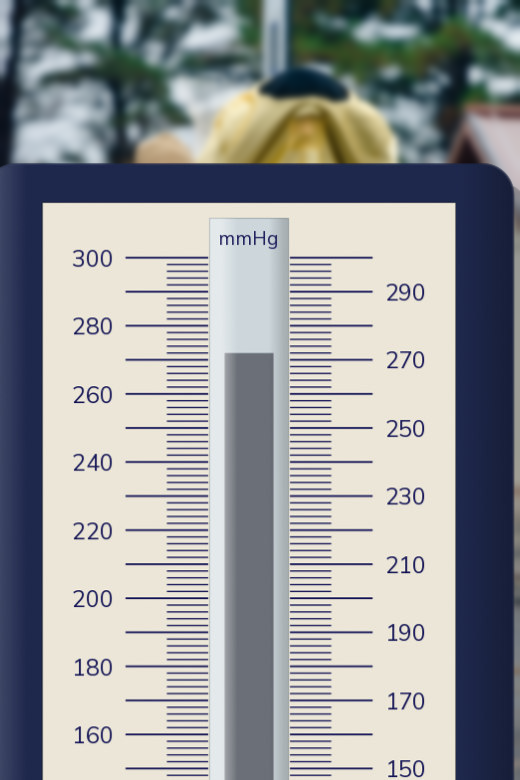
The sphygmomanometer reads 272,mmHg
